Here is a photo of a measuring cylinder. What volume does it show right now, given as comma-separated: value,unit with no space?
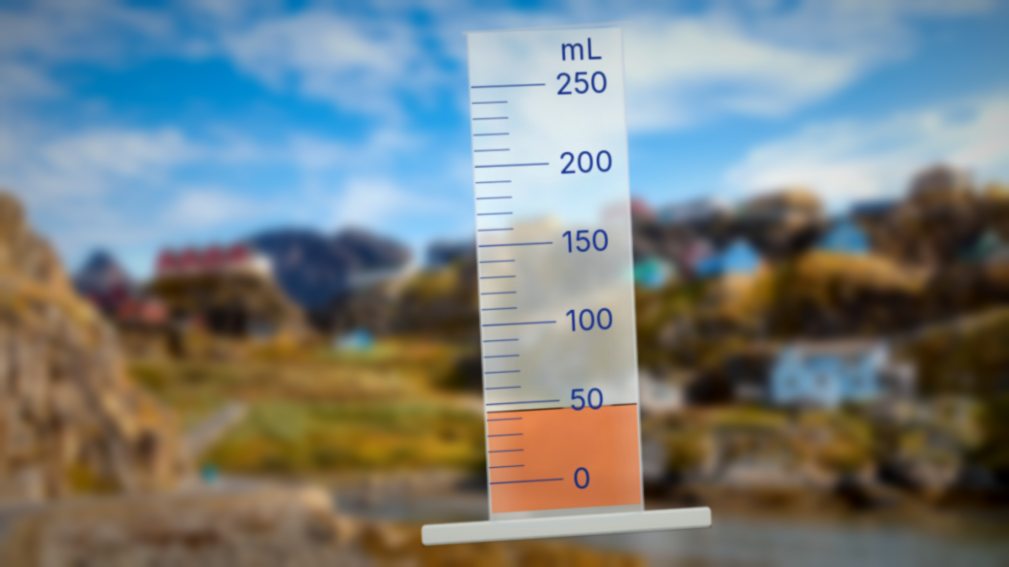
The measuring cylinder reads 45,mL
